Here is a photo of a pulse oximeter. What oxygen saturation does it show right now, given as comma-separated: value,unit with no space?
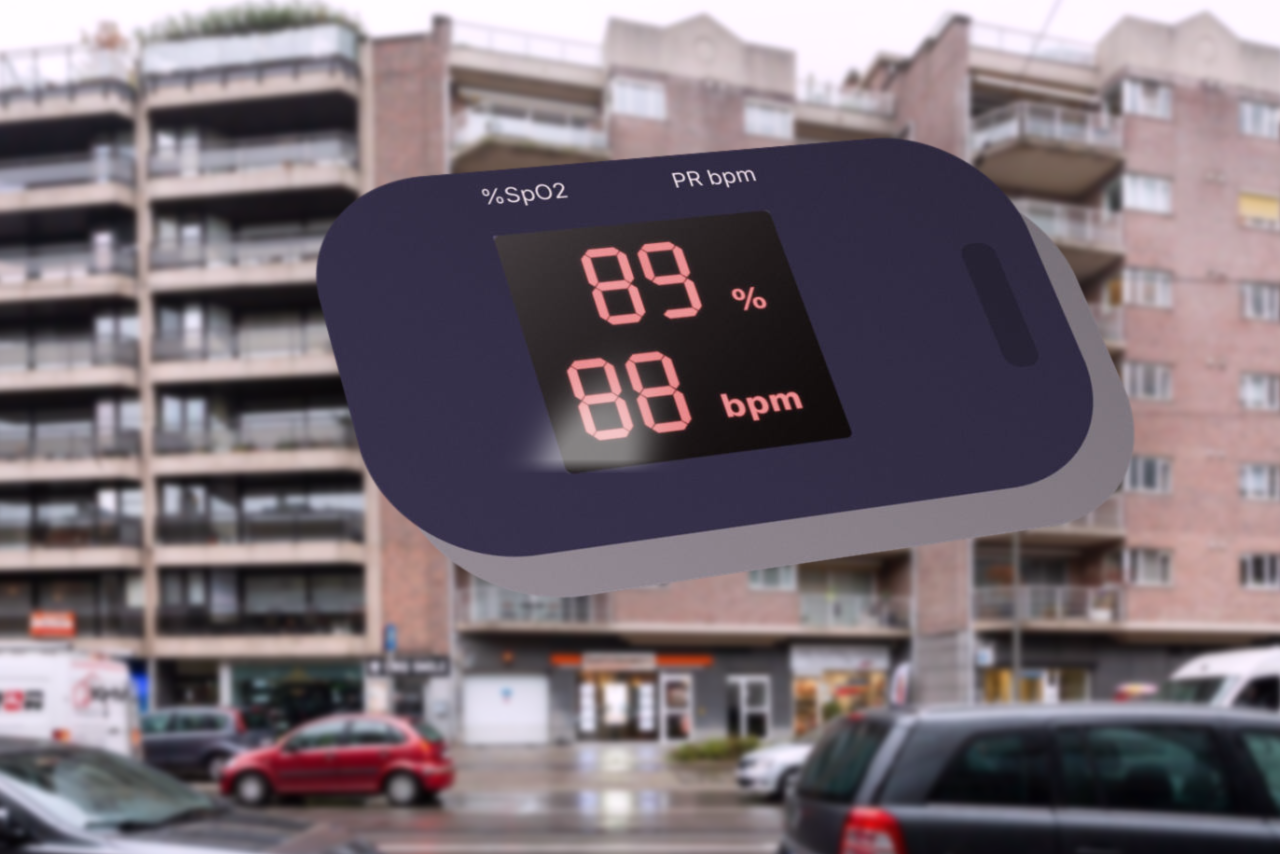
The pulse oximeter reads 89,%
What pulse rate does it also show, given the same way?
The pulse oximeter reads 88,bpm
